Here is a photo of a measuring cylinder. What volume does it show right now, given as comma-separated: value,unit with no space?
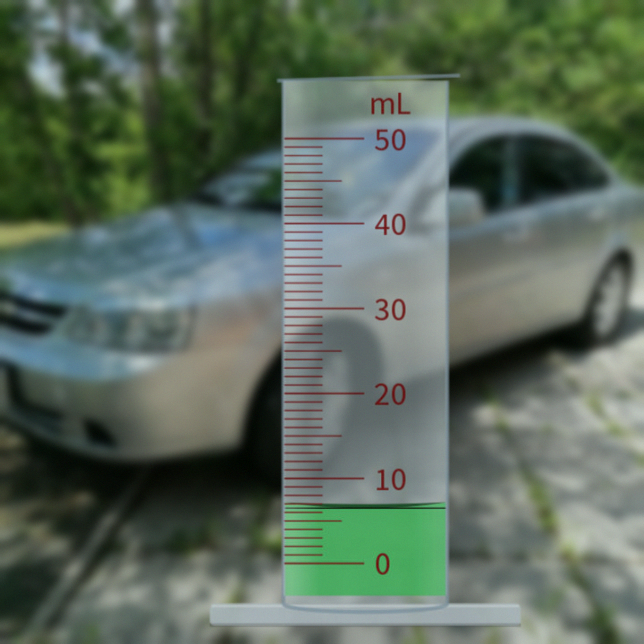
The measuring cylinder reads 6.5,mL
